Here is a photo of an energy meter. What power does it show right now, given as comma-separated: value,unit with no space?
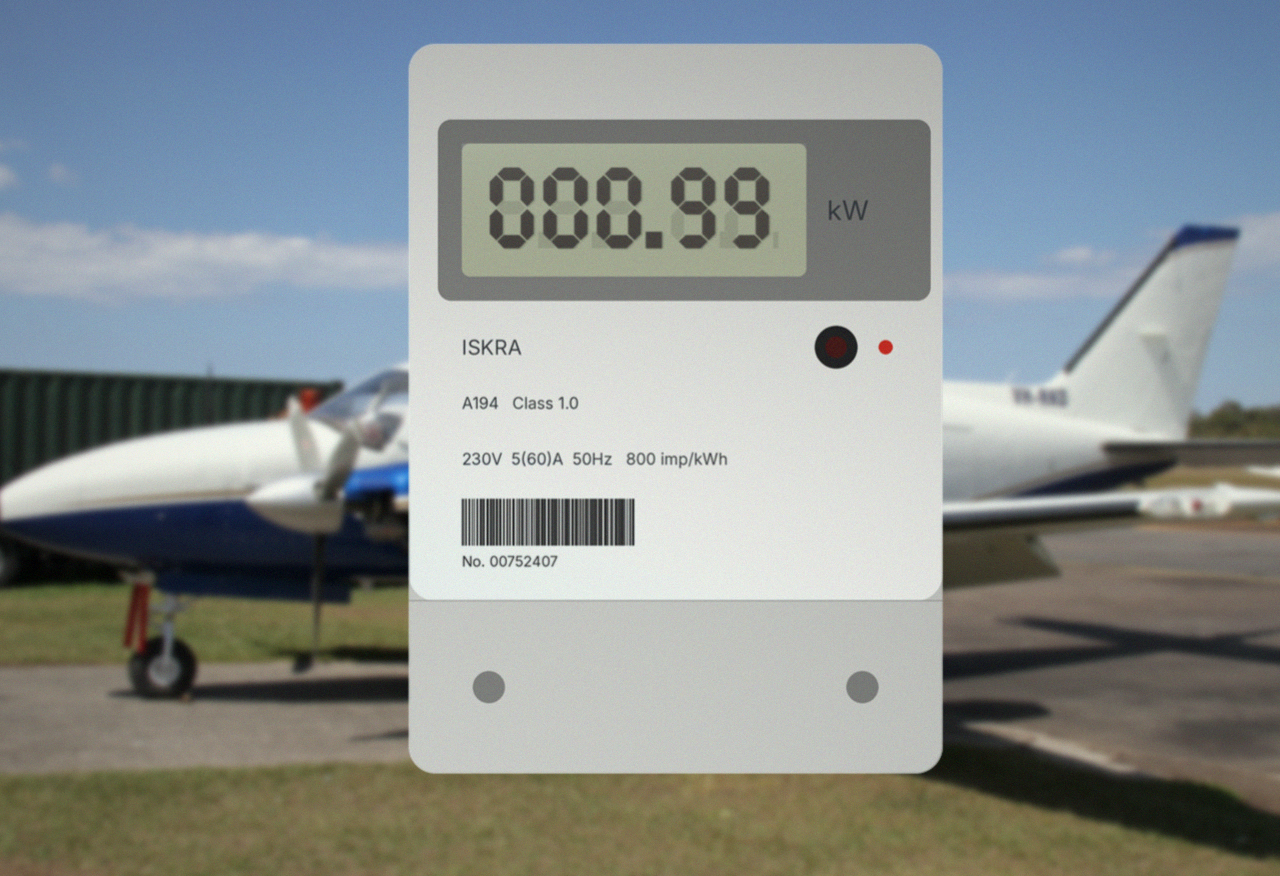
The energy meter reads 0.99,kW
